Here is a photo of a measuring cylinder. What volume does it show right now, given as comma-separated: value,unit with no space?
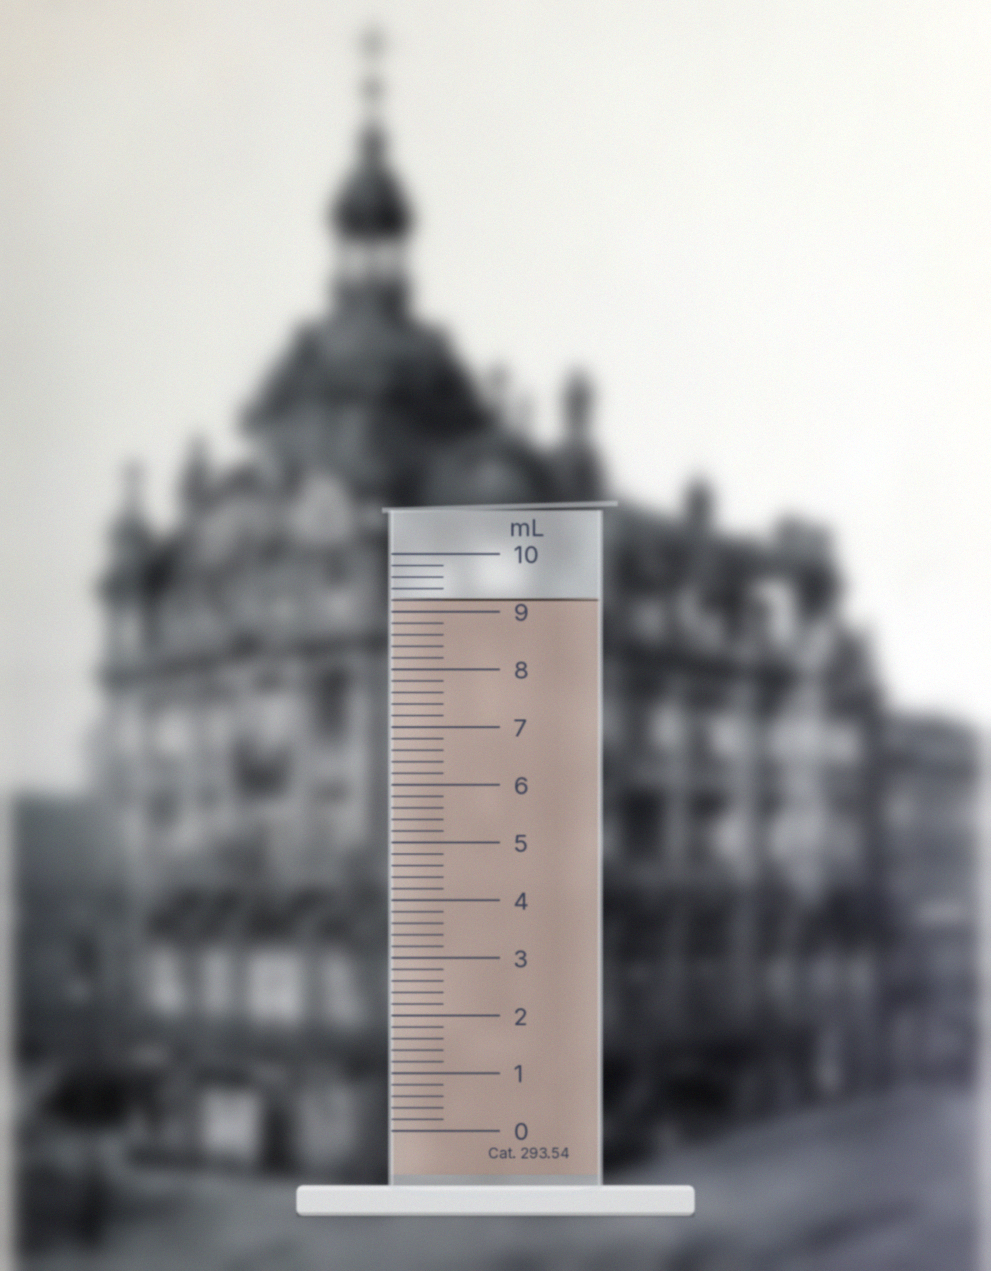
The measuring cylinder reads 9.2,mL
